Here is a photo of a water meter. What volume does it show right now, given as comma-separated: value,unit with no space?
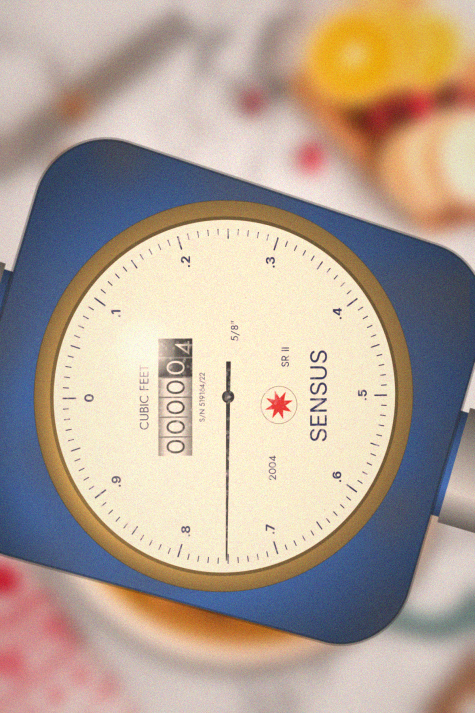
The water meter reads 3.75,ft³
